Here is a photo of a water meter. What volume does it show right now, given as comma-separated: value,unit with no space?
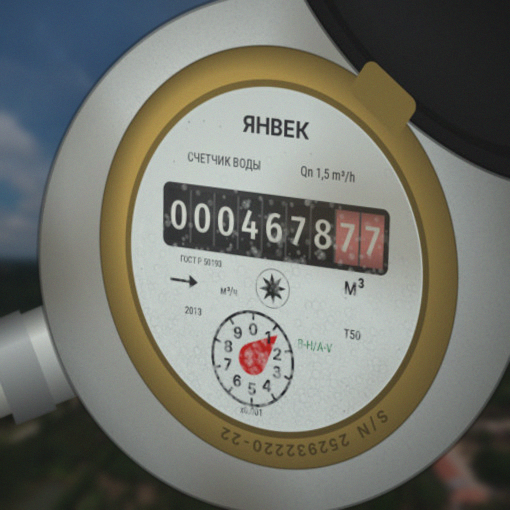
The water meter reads 4678.771,m³
